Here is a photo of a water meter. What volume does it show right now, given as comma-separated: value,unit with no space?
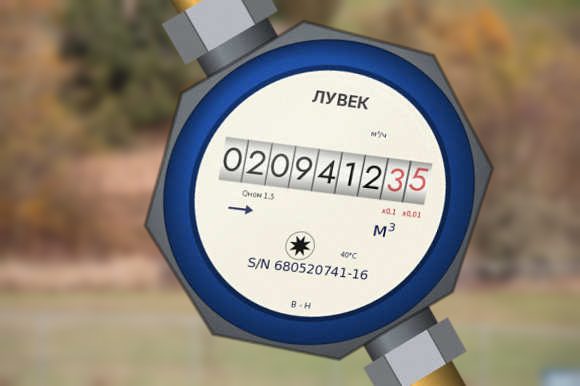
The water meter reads 209412.35,m³
